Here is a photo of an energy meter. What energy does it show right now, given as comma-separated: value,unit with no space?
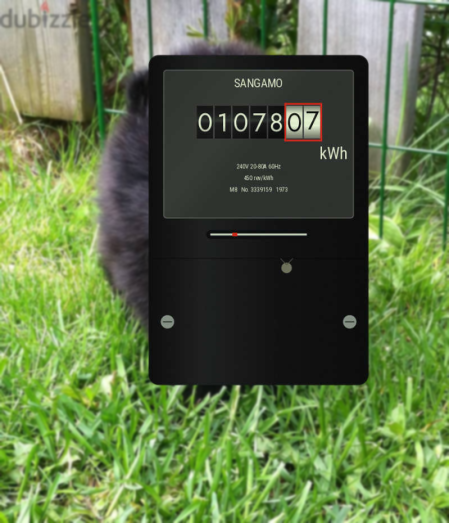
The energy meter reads 1078.07,kWh
